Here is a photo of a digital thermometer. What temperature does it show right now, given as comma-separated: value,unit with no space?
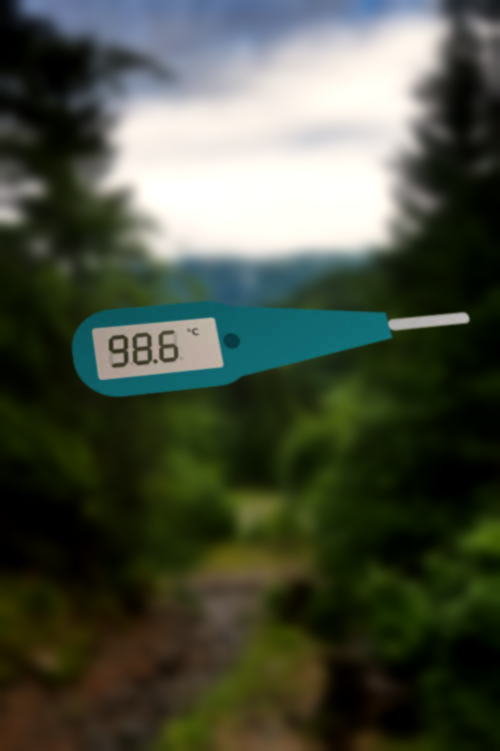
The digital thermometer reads 98.6,°C
